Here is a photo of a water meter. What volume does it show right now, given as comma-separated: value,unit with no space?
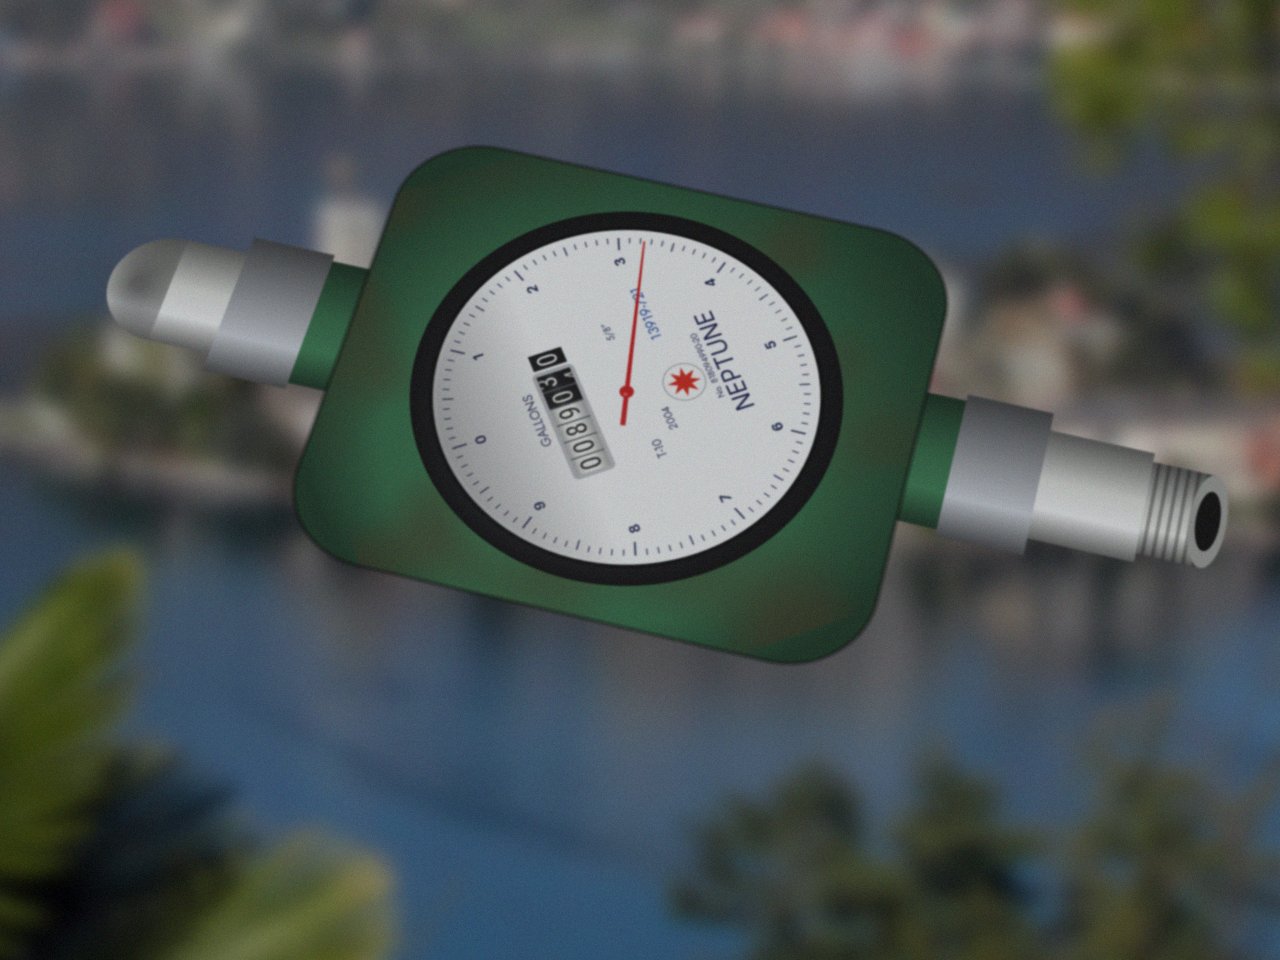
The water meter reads 89033.2,gal
